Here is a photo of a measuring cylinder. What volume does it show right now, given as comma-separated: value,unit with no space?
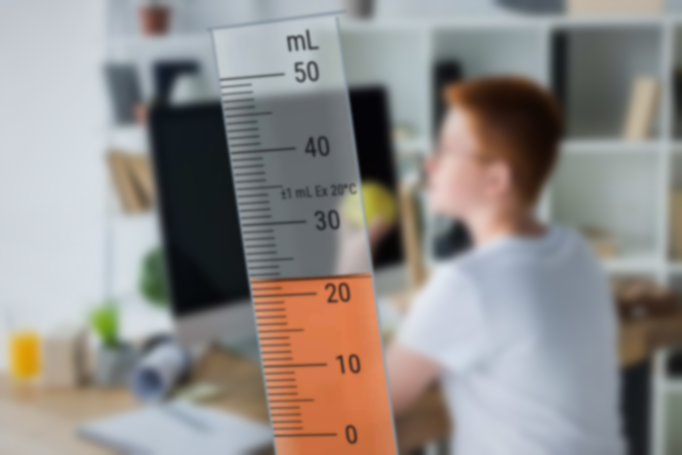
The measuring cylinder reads 22,mL
